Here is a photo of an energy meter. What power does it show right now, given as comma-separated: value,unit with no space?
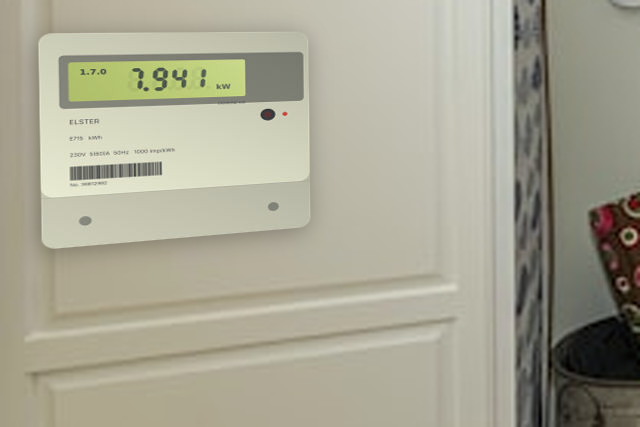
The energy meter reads 7.941,kW
